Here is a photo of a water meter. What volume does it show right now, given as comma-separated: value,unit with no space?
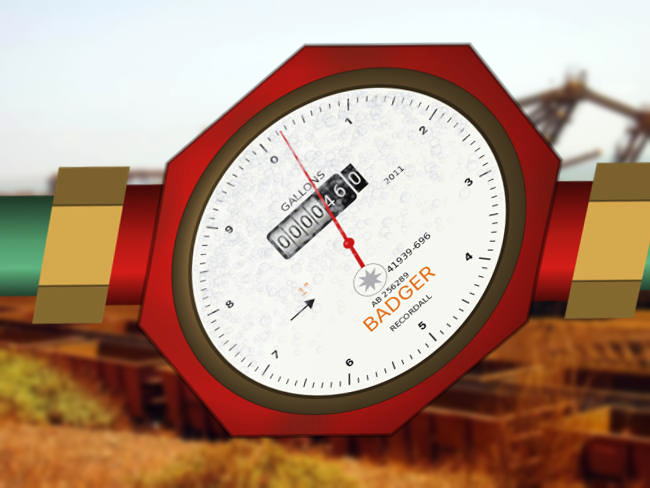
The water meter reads 460.2,gal
